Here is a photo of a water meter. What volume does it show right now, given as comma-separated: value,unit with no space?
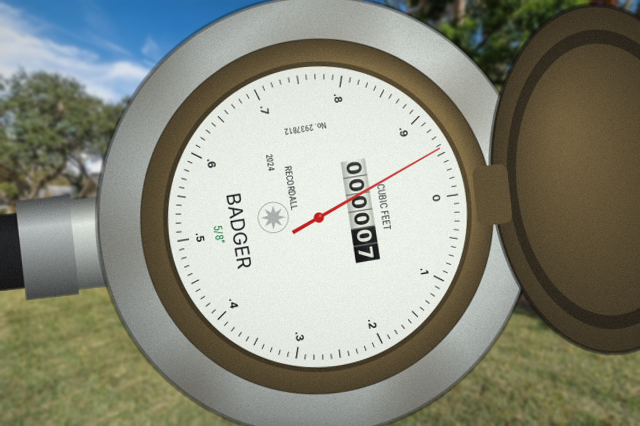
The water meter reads 6.94,ft³
